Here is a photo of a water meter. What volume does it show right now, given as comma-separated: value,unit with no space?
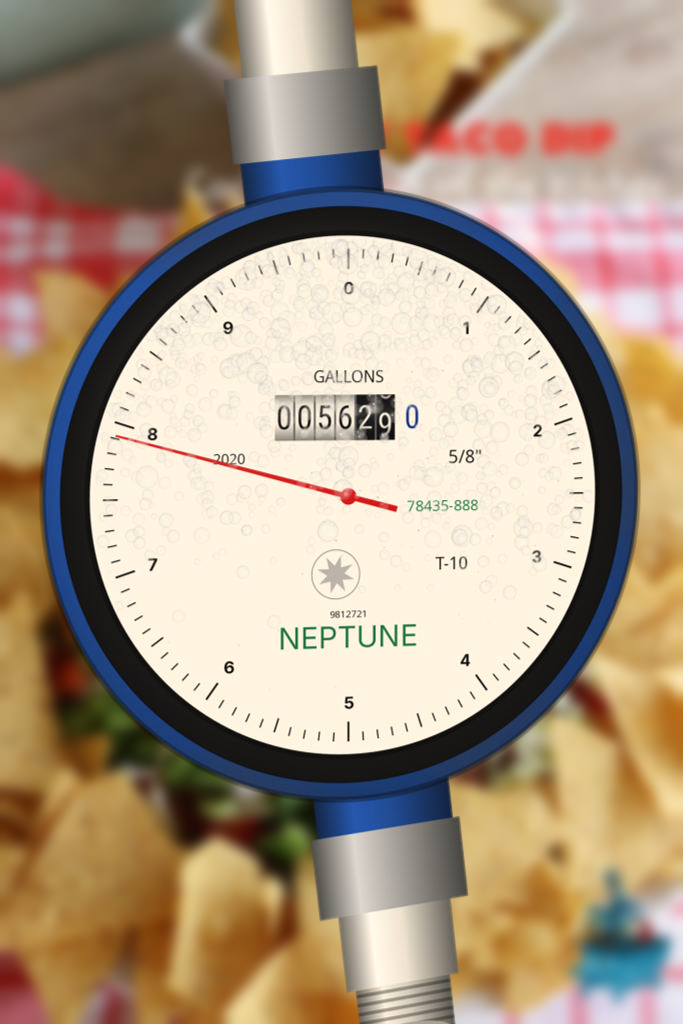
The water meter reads 56287.9,gal
